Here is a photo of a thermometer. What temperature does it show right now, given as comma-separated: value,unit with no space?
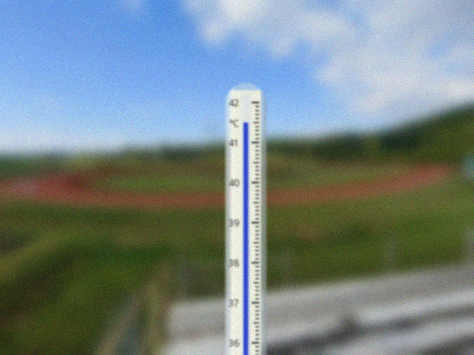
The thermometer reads 41.5,°C
